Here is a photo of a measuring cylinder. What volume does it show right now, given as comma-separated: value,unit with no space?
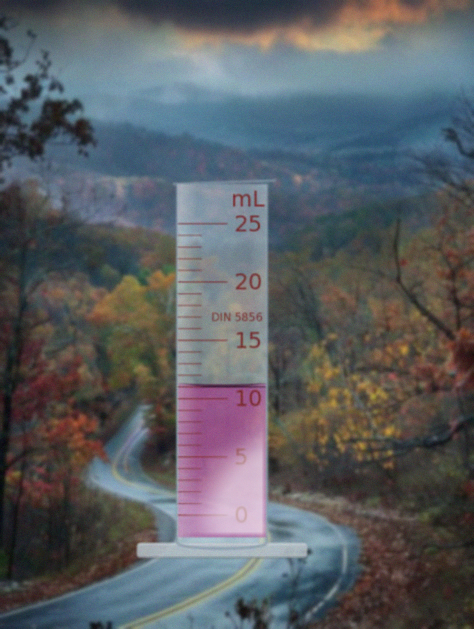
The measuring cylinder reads 11,mL
